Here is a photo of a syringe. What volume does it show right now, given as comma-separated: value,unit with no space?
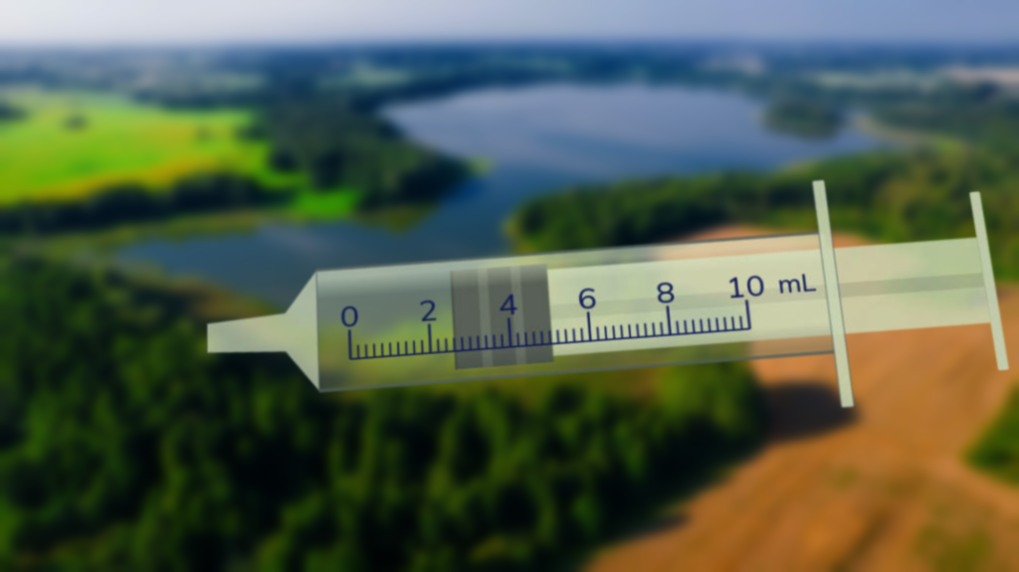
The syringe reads 2.6,mL
